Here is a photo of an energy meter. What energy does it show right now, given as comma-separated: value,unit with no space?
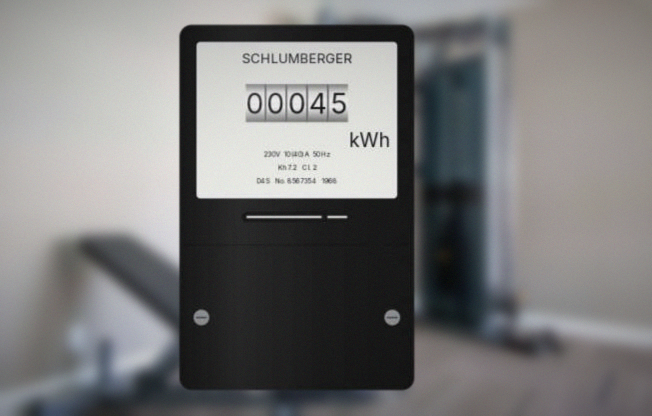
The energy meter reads 45,kWh
